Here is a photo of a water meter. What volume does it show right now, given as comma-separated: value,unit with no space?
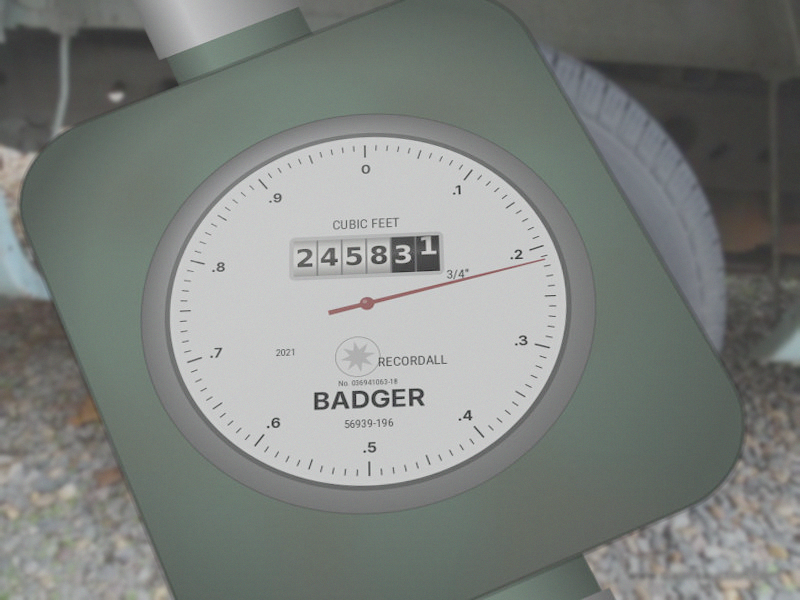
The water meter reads 245831.21,ft³
